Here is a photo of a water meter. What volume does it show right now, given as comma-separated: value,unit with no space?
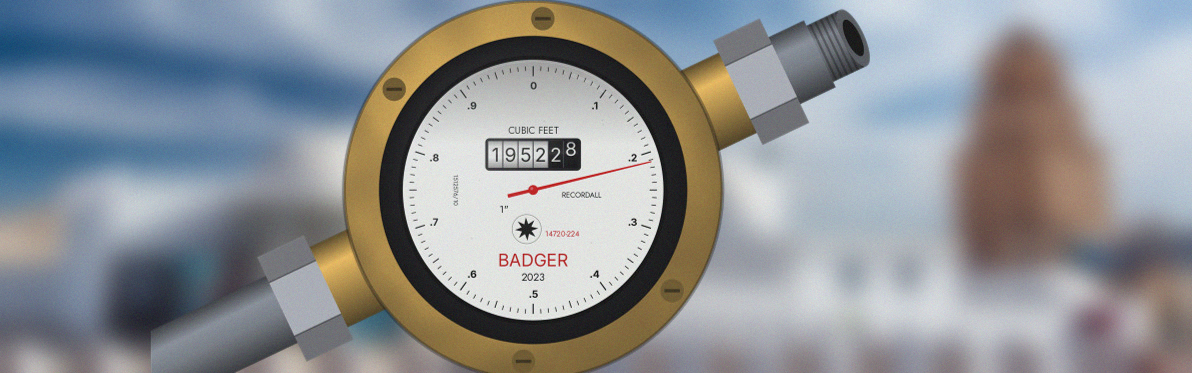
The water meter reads 195228.21,ft³
